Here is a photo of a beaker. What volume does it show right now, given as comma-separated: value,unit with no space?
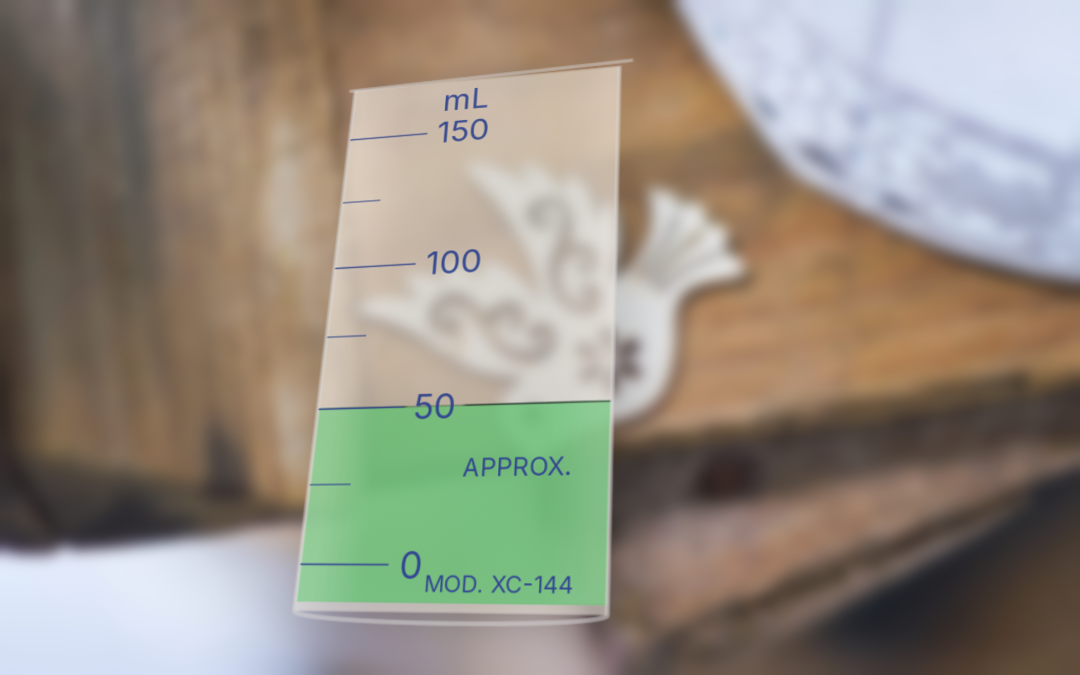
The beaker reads 50,mL
